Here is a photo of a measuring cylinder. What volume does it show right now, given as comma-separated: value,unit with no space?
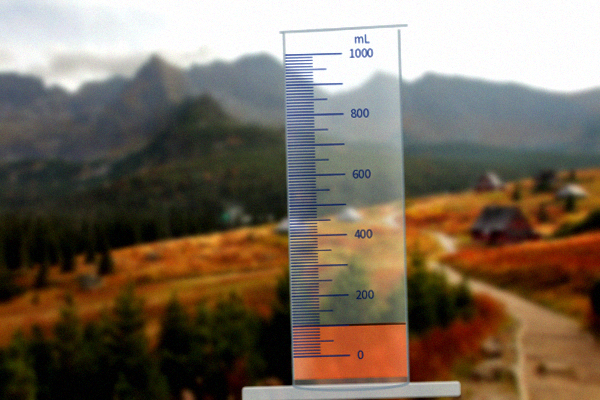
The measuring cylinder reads 100,mL
